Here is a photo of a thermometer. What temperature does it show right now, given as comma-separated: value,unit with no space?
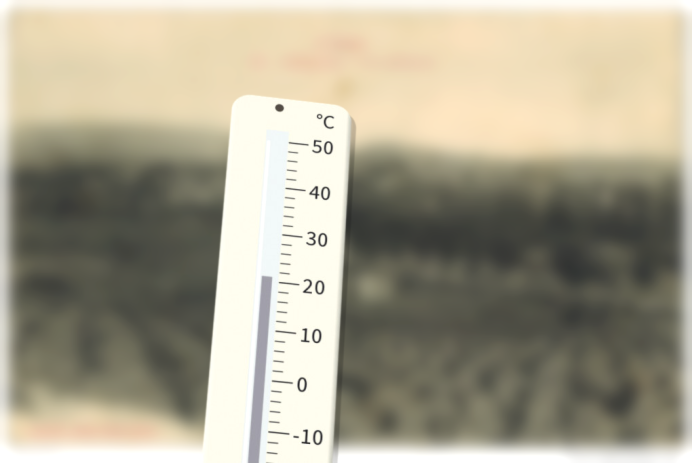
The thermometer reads 21,°C
